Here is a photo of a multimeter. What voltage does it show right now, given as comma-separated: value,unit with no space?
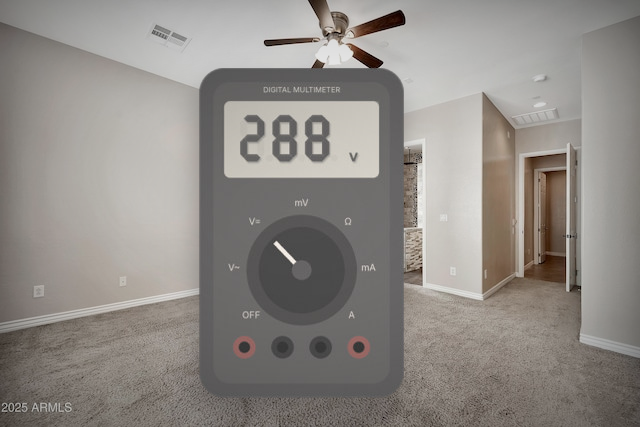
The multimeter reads 288,V
